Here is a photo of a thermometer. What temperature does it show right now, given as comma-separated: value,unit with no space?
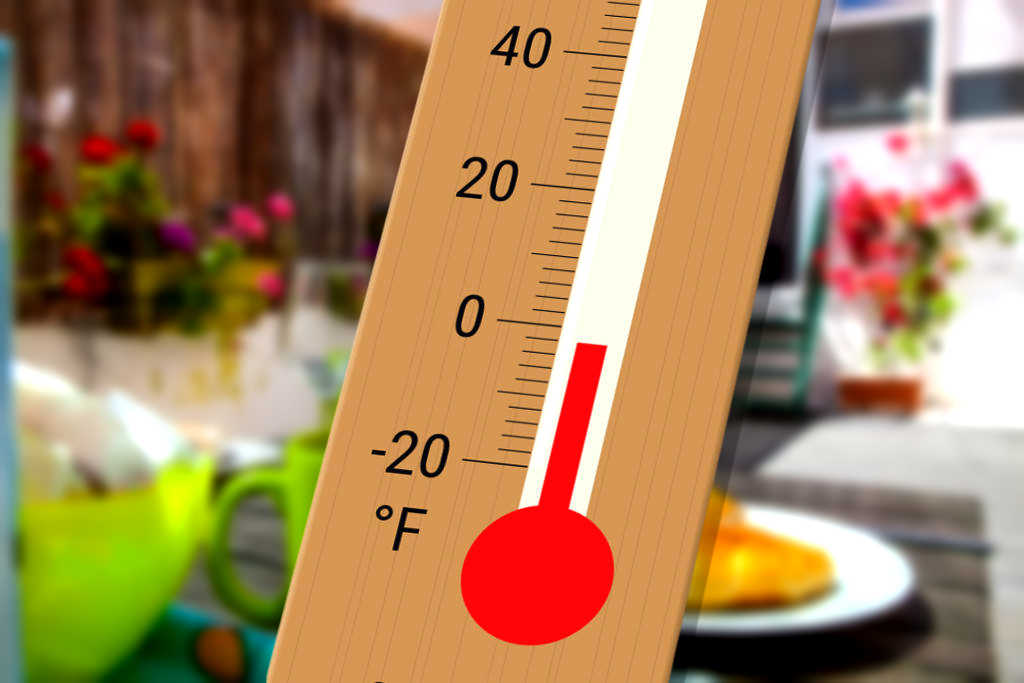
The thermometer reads -2,°F
